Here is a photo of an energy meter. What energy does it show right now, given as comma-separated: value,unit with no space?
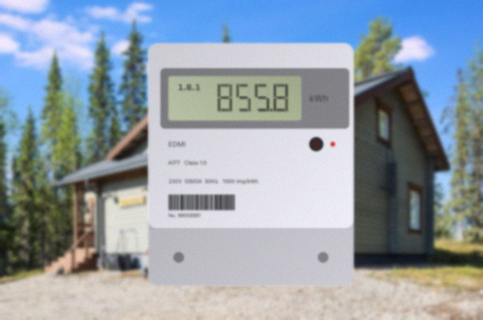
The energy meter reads 855.8,kWh
